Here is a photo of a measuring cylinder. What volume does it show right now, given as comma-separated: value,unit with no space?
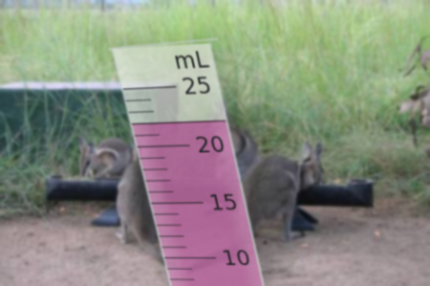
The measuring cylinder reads 22,mL
